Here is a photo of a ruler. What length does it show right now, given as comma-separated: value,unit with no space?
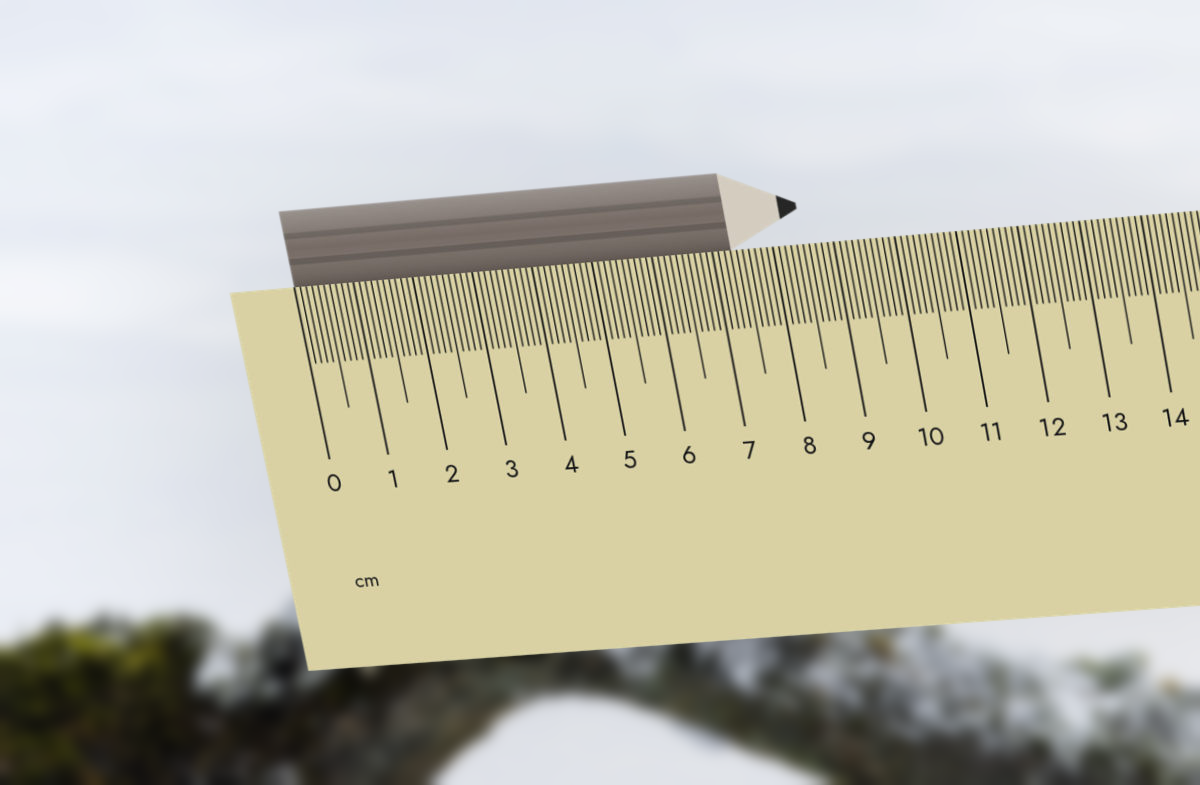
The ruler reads 8.5,cm
